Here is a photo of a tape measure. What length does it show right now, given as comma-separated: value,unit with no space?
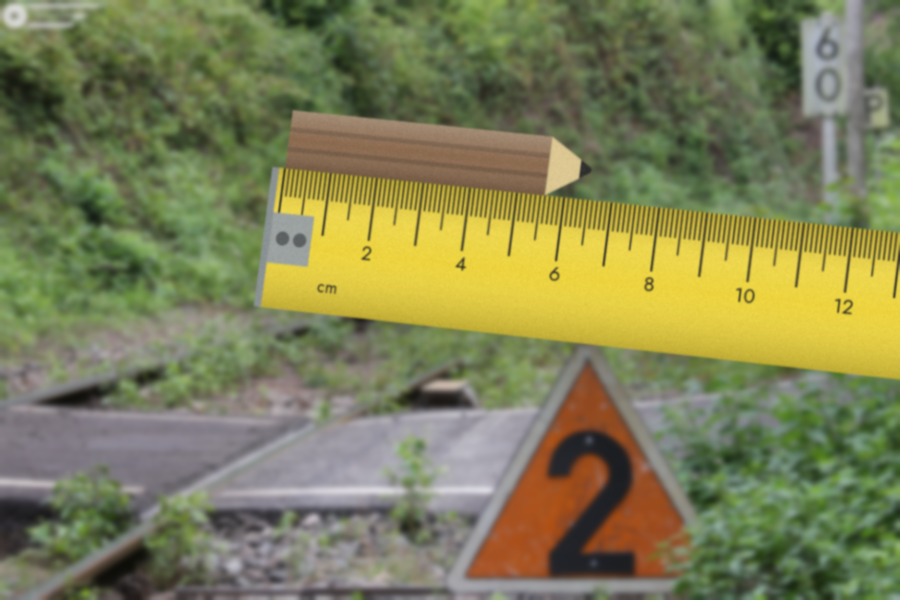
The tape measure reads 6.5,cm
